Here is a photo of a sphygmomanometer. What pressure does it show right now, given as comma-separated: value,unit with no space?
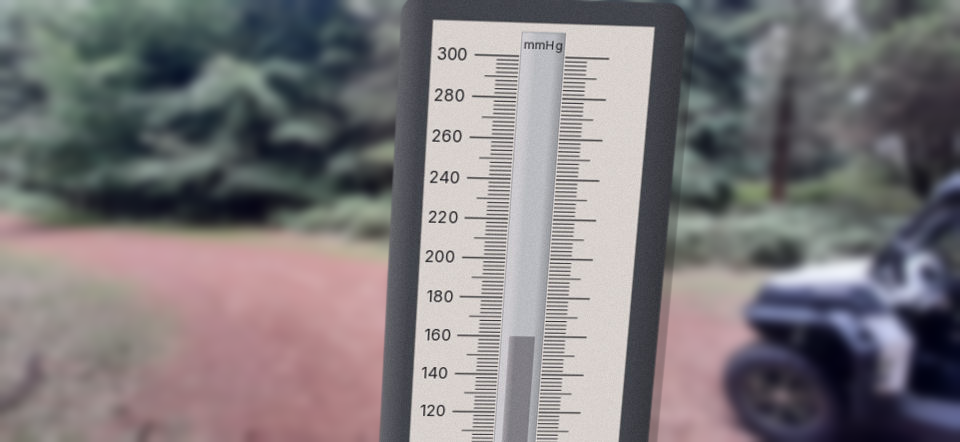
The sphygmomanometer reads 160,mmHg
